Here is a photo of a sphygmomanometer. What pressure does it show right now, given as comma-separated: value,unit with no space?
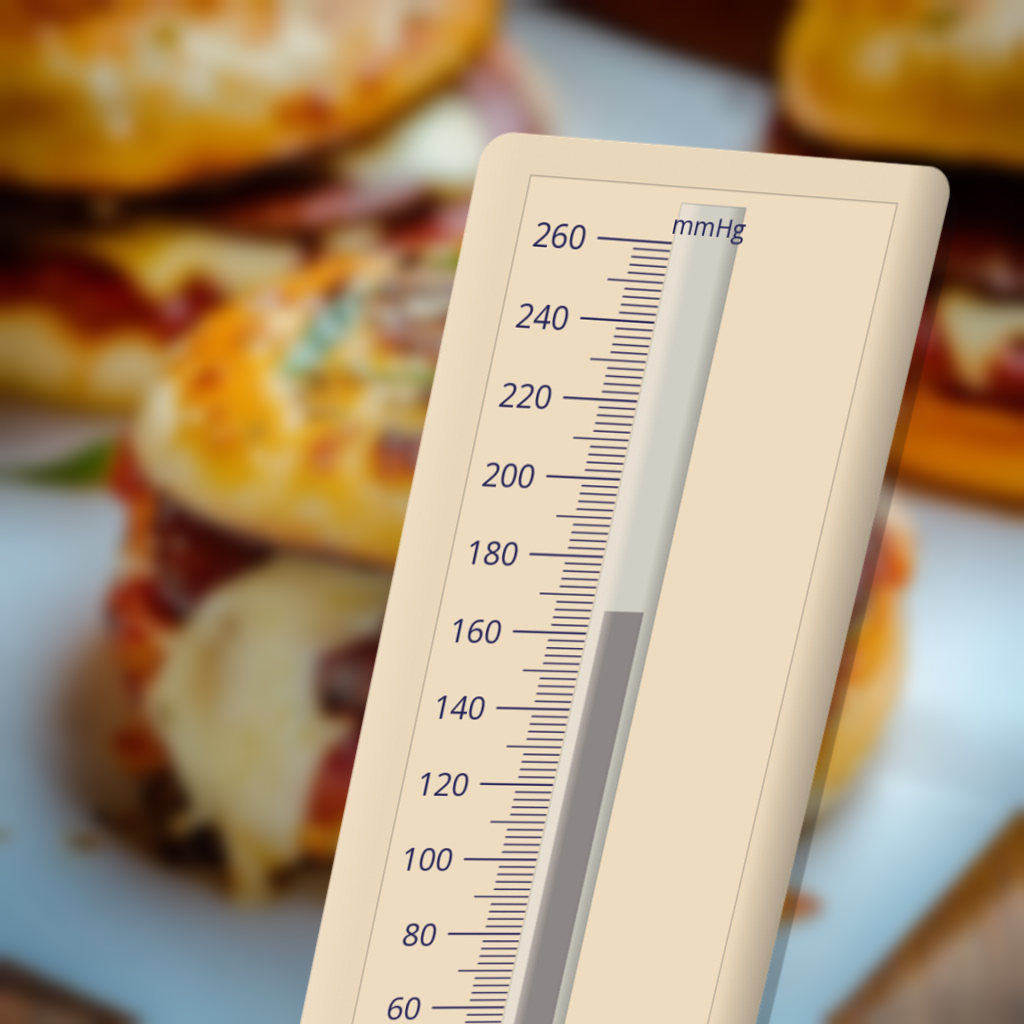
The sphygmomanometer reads 166,mmHg
